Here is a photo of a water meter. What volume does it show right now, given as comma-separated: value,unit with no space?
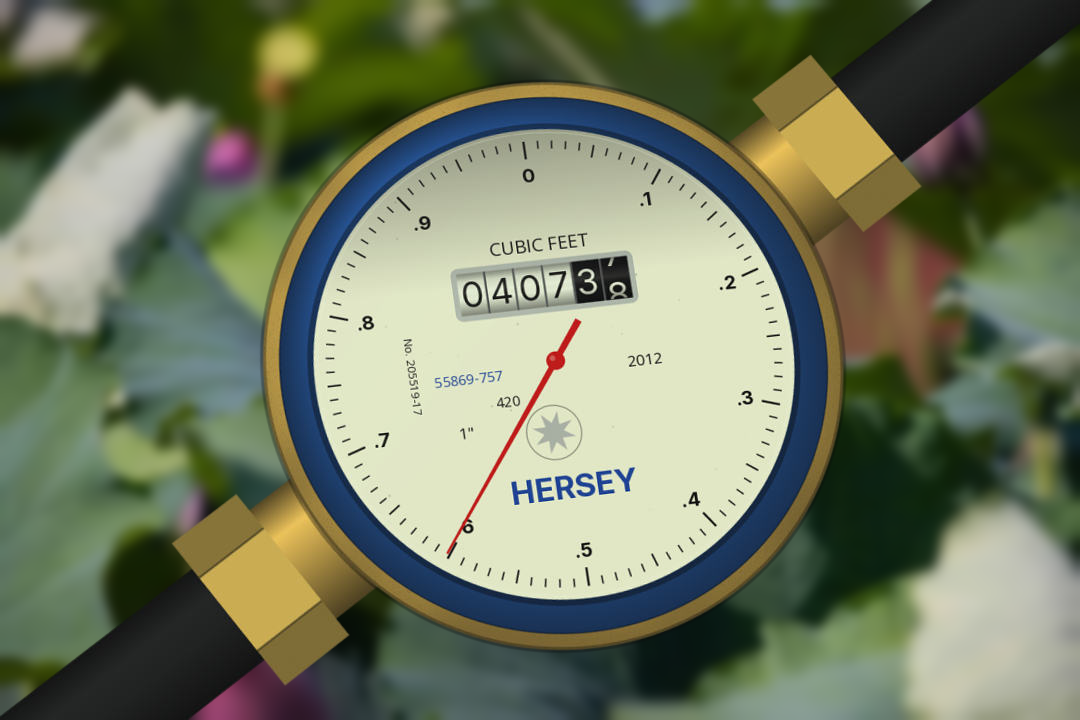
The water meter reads 40737.60,ft³
